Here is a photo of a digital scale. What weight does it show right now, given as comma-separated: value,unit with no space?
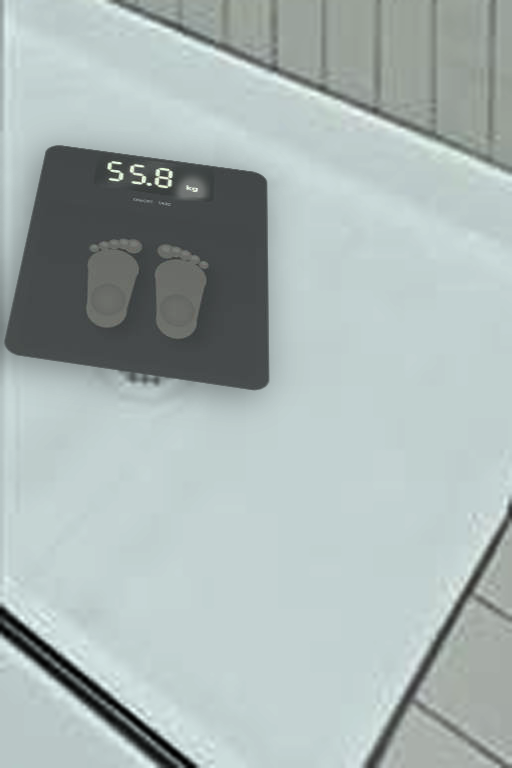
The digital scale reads 55.8,kg
